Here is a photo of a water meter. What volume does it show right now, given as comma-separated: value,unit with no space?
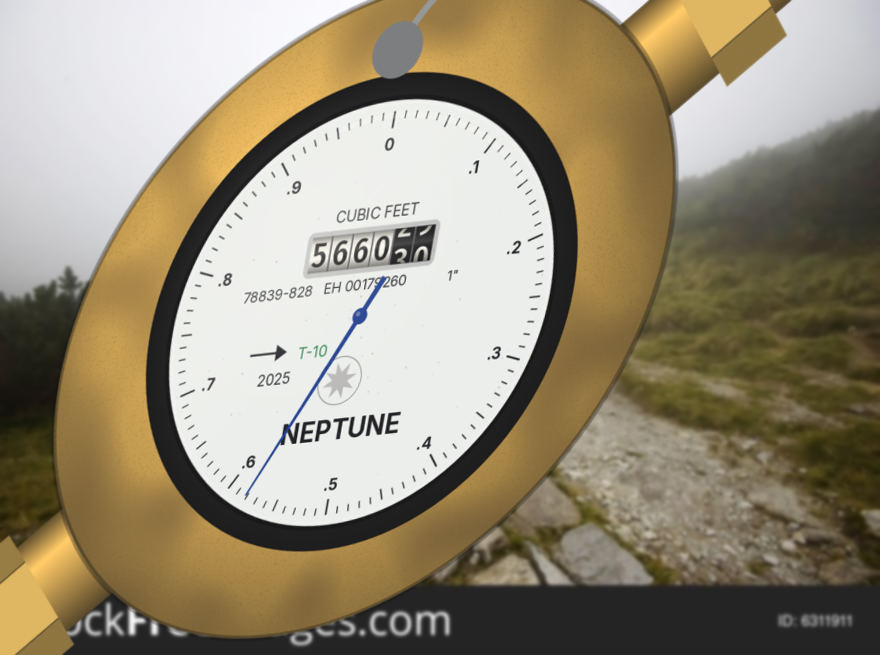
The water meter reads 566029.58,ft³
